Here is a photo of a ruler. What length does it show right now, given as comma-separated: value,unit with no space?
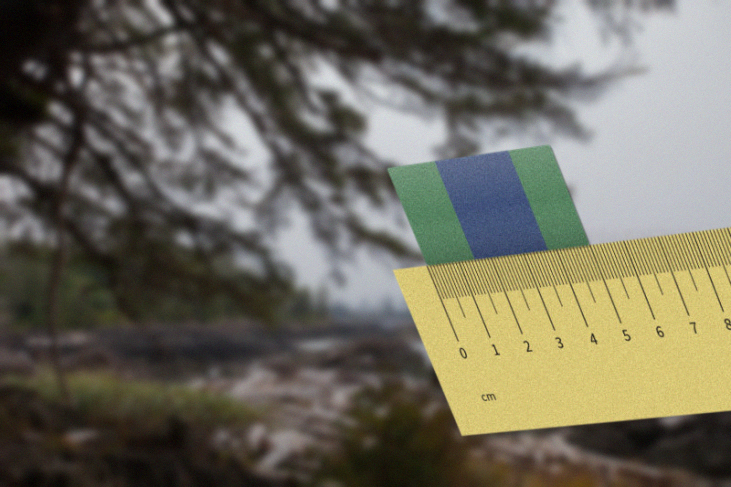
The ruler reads 5,cm
